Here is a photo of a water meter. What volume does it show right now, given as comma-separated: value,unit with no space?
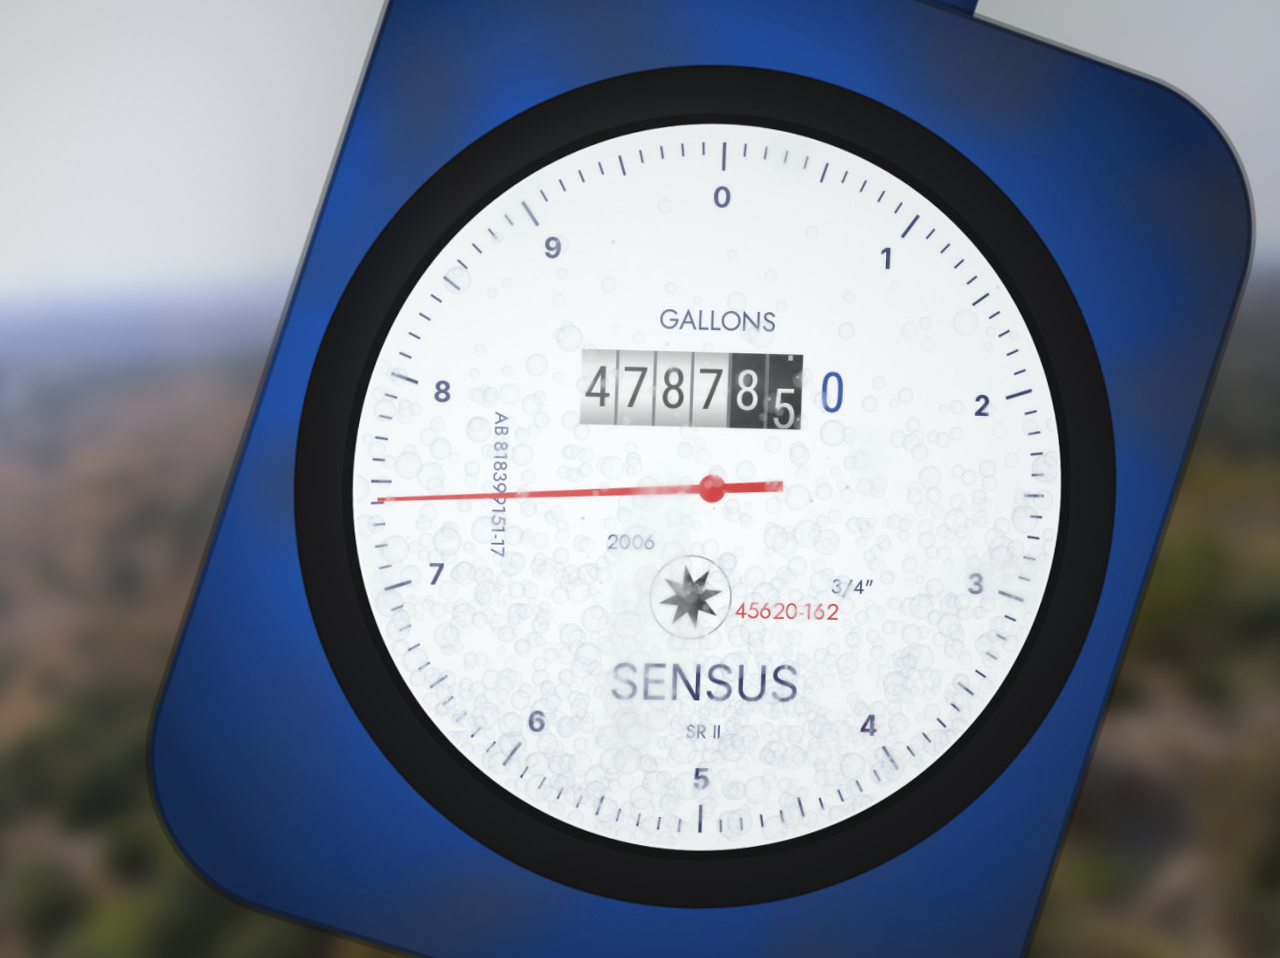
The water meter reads 4787847.4,gal
